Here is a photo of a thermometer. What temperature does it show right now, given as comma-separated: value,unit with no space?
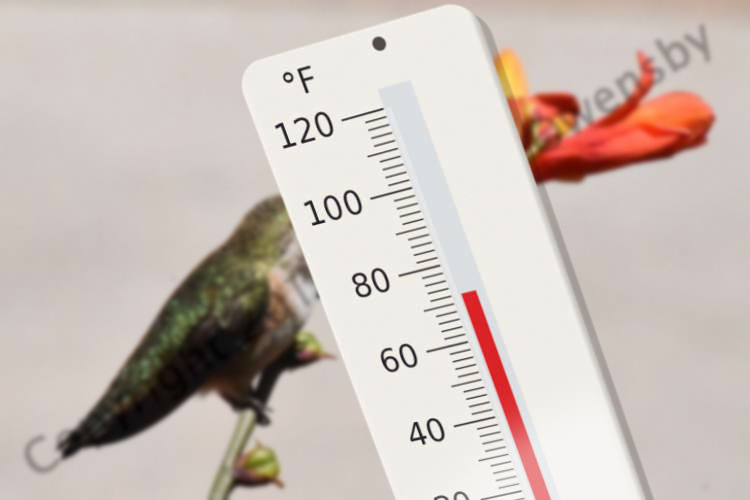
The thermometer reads 72,°F
